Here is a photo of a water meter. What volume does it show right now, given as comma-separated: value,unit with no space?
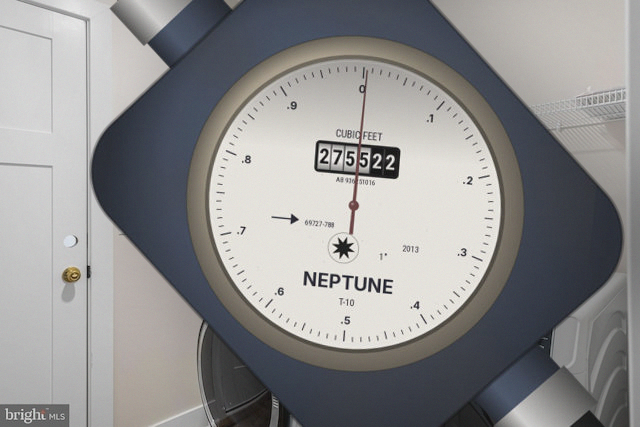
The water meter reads 275522.00,ft³
